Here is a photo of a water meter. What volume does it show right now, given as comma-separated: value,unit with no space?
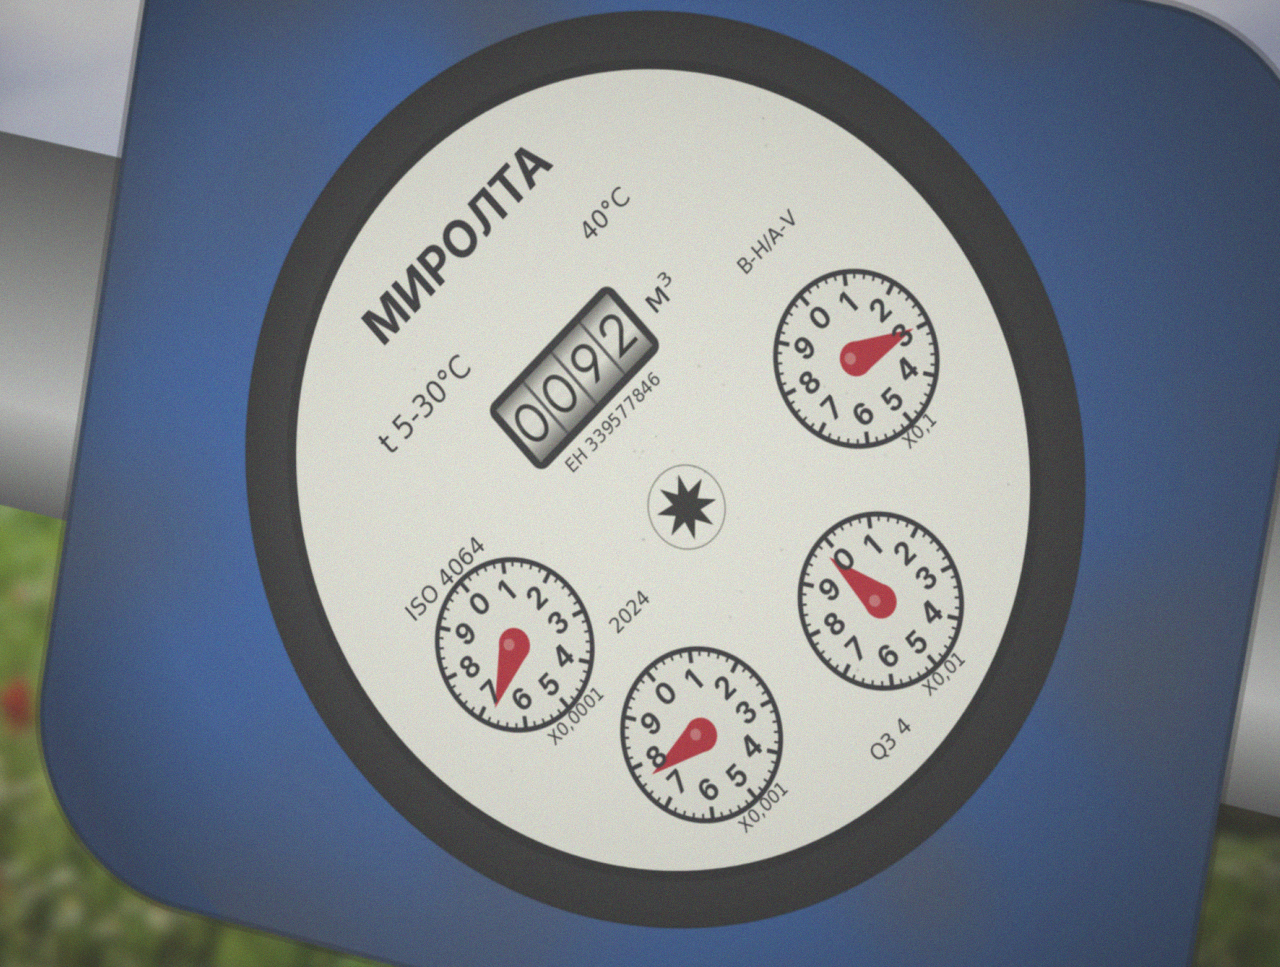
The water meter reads 92.2976,m³
